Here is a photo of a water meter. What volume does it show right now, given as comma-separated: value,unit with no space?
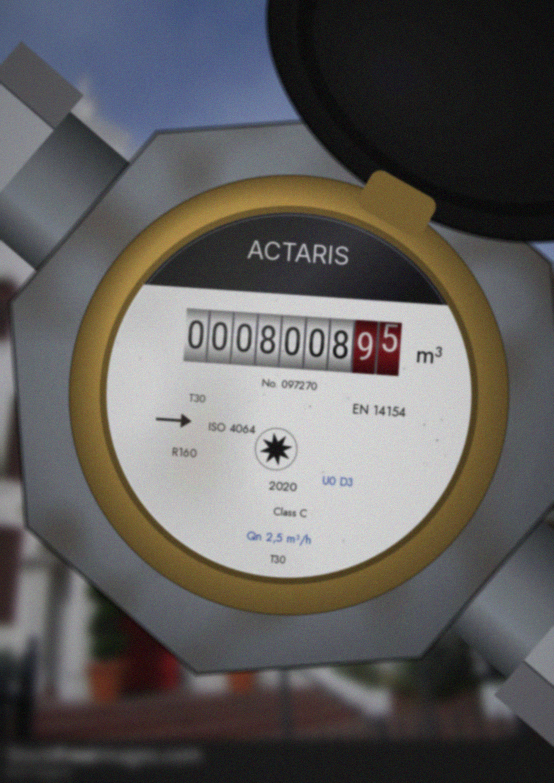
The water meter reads 8008.95,m³
